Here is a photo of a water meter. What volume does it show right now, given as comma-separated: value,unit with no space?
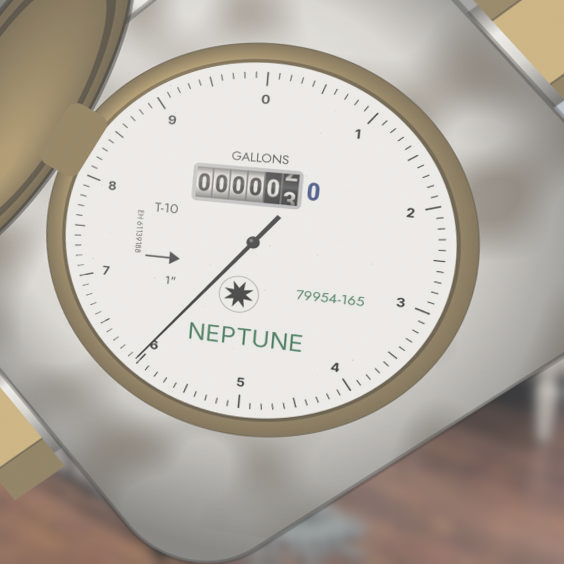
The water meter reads 26.0,gal
